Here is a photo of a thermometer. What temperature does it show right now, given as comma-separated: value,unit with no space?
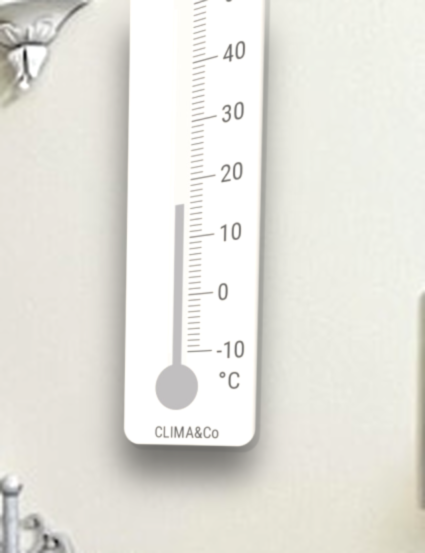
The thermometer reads 16,°C
